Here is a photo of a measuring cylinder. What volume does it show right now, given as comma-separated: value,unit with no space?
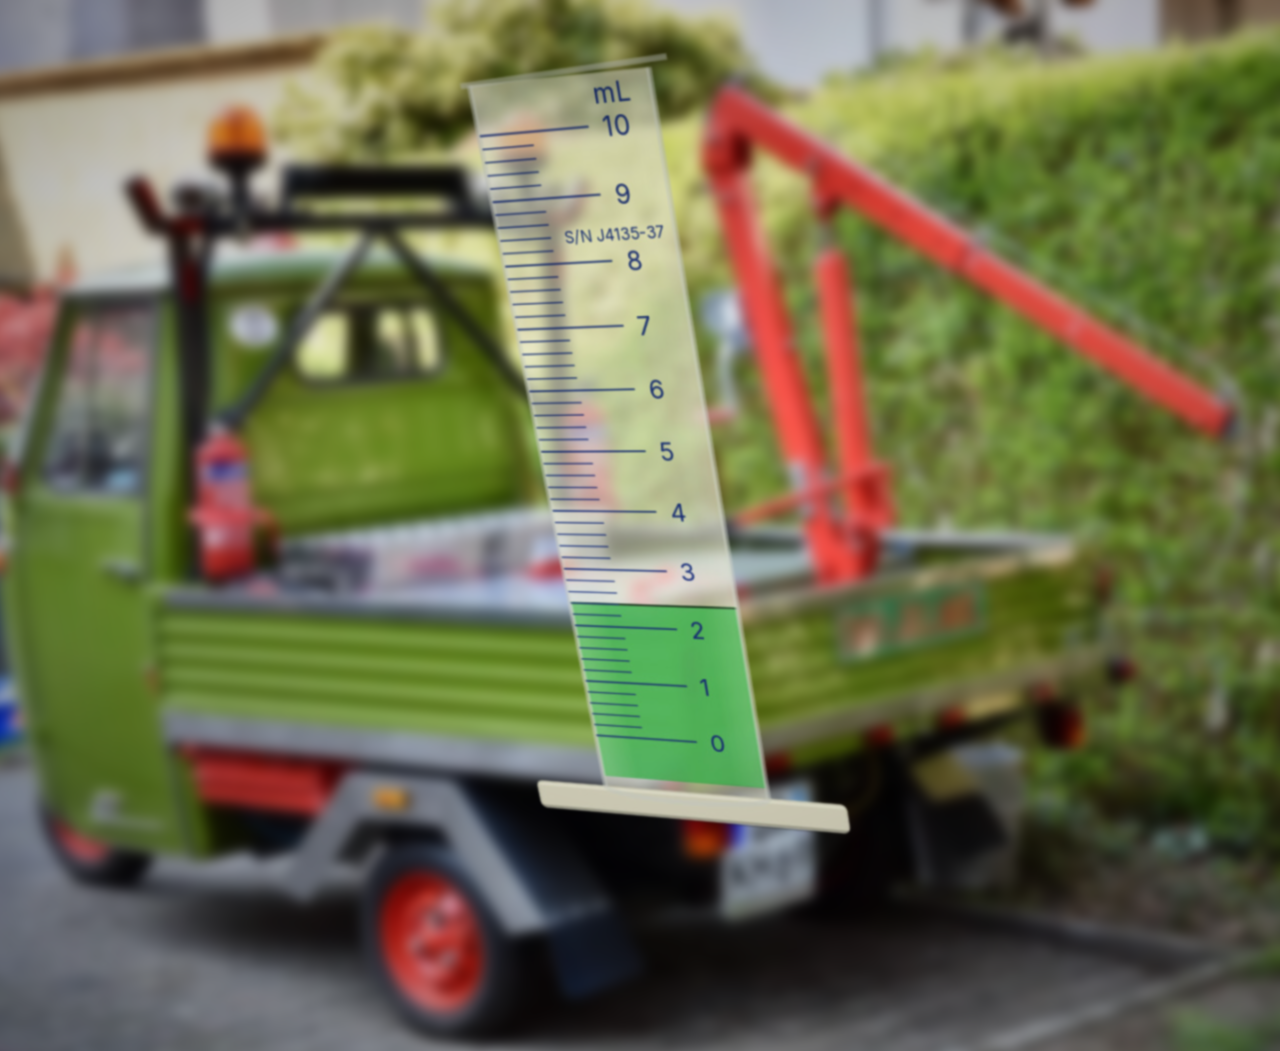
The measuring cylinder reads 2.4,mL
